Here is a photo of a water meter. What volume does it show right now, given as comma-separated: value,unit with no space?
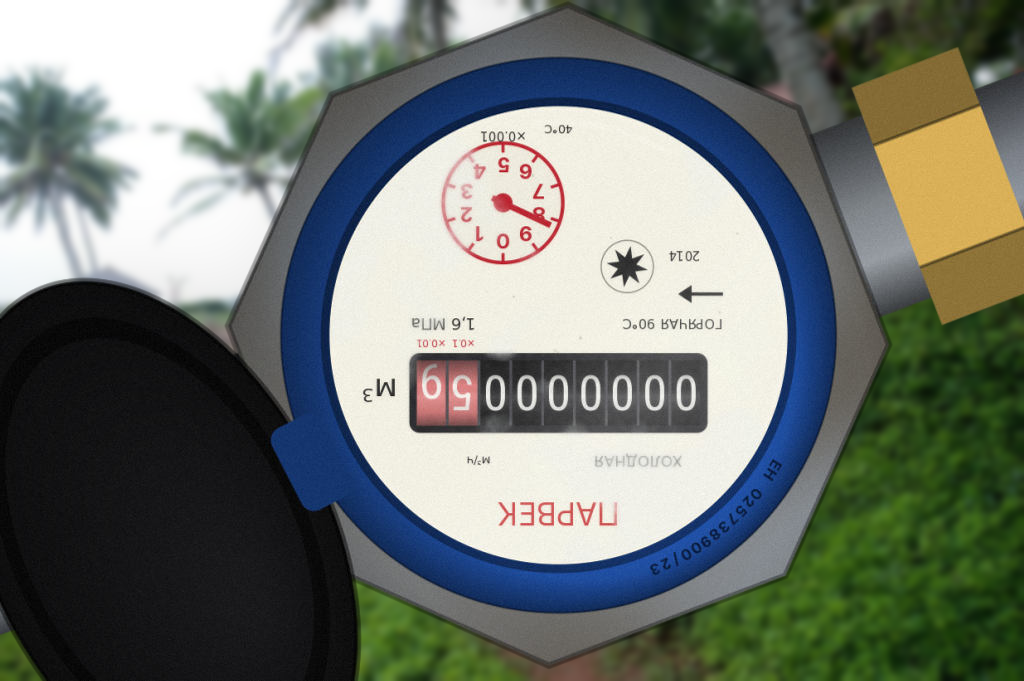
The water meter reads 0.588,m³
